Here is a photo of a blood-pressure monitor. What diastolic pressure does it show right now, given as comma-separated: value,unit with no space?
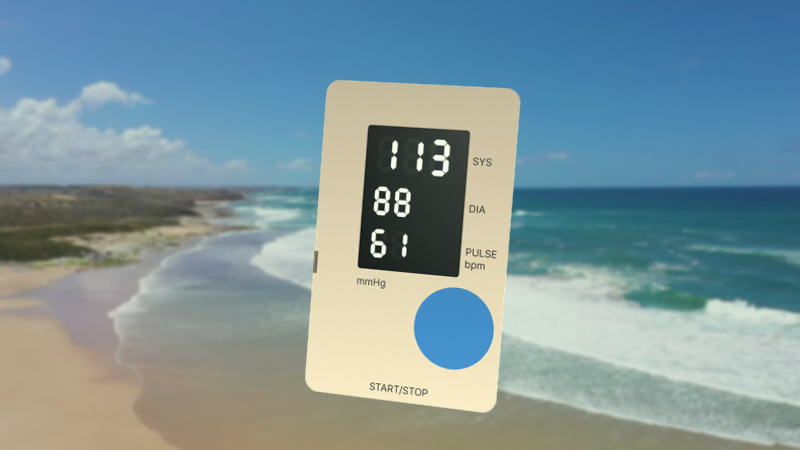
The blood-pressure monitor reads 88,mmHg
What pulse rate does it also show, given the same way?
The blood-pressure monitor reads 61,bpm
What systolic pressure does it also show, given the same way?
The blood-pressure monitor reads 113,mmHg
